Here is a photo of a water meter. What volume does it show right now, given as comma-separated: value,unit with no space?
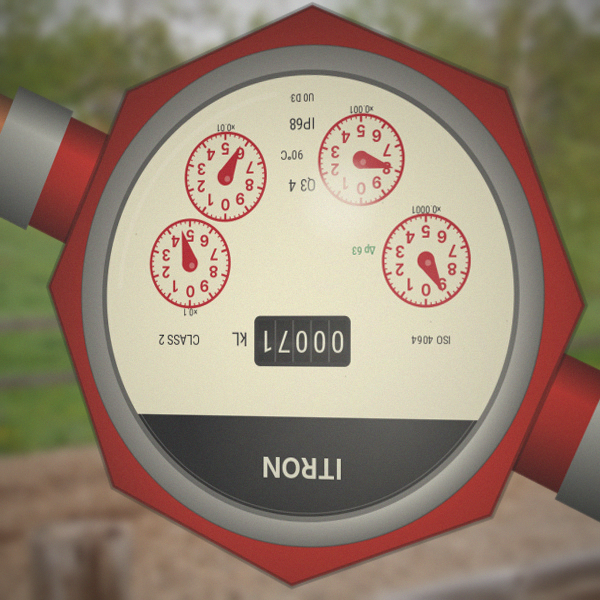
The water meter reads 71.4579,kL
